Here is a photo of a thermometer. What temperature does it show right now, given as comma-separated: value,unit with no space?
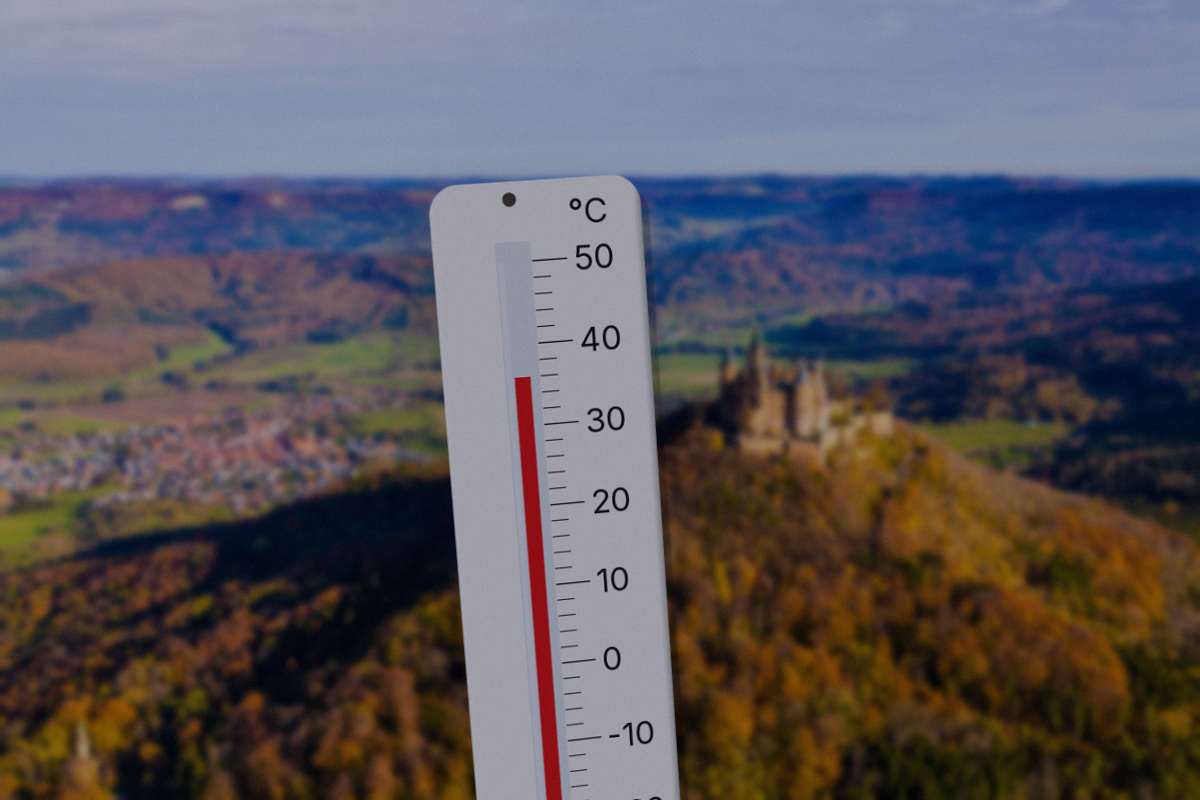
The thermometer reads 36,°C
